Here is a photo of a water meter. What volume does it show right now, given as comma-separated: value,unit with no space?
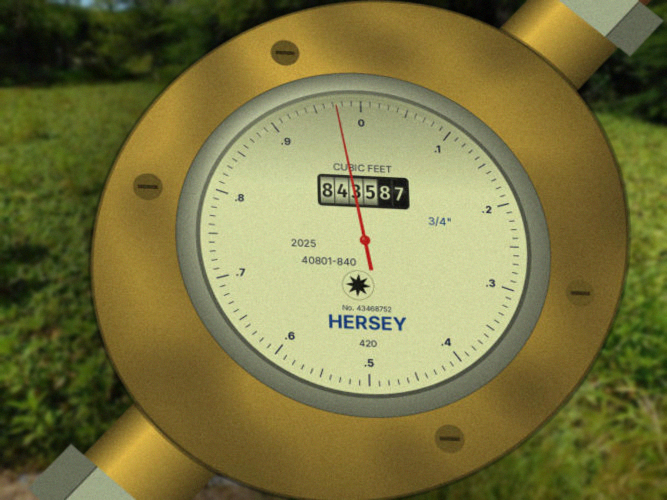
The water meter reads 843586.97,ft³
